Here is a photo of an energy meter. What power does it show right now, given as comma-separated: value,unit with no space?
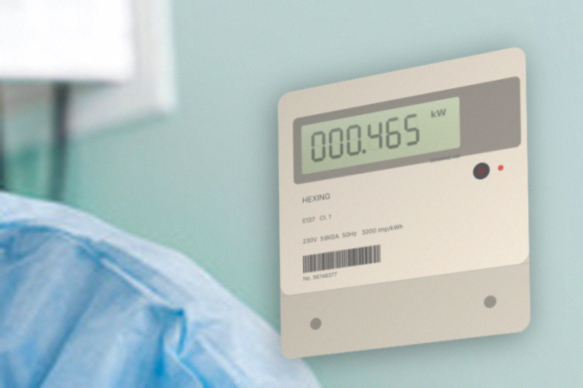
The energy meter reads 0.465,kW
